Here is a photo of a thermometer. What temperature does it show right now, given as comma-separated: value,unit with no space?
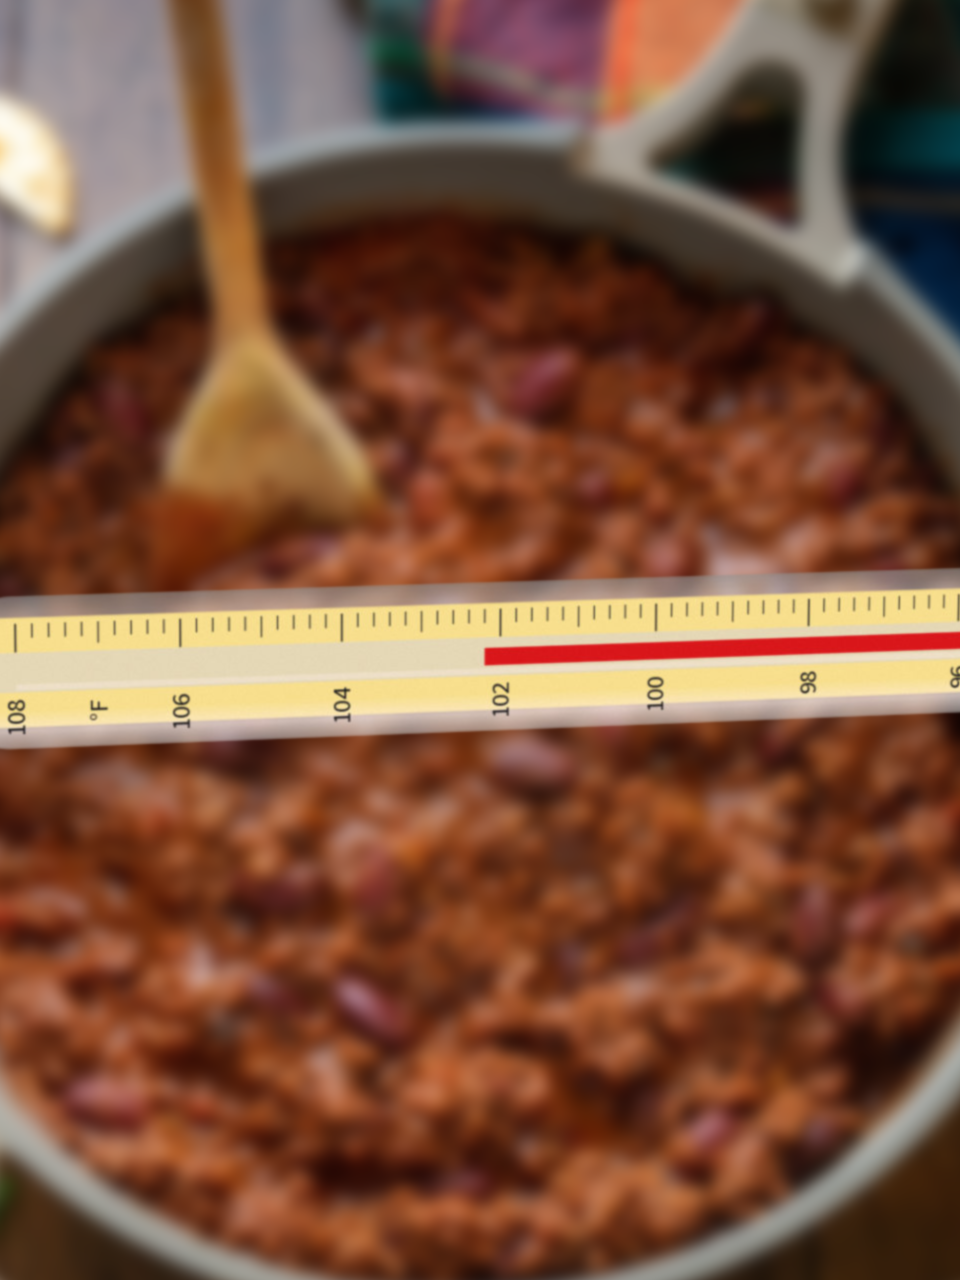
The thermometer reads 102.2,°F
